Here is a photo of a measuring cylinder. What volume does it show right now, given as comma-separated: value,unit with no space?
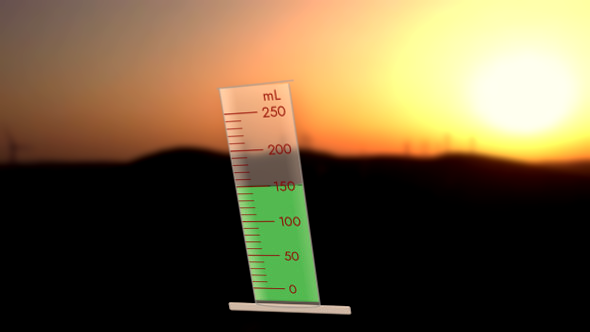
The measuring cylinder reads 150,mL
